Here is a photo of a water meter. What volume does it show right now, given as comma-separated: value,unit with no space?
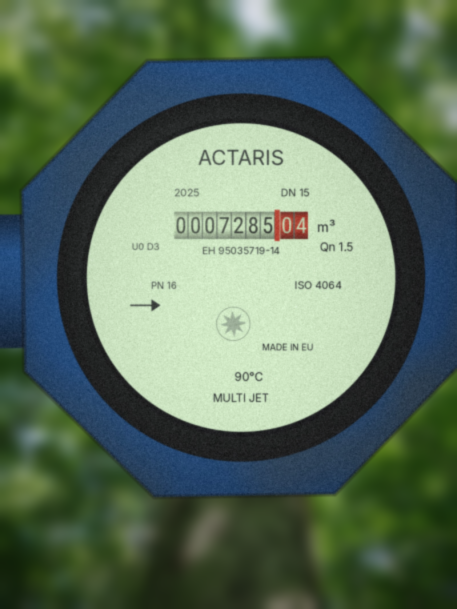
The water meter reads 7285.04,m³
